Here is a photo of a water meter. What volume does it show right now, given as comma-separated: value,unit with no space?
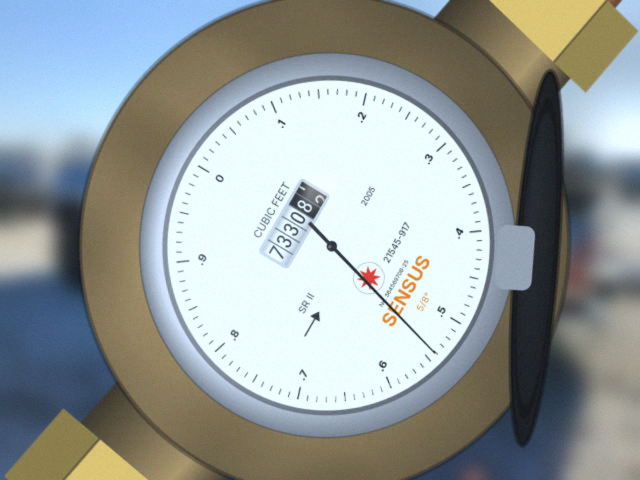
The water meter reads 733081.54,ft³
